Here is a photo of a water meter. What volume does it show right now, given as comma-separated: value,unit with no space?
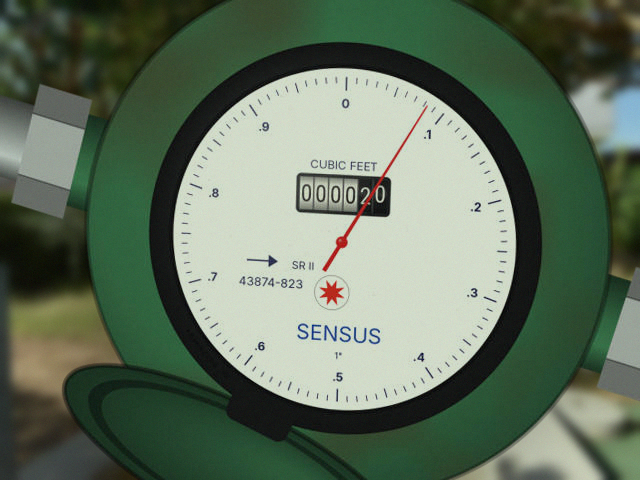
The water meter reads 20.08,ft³
